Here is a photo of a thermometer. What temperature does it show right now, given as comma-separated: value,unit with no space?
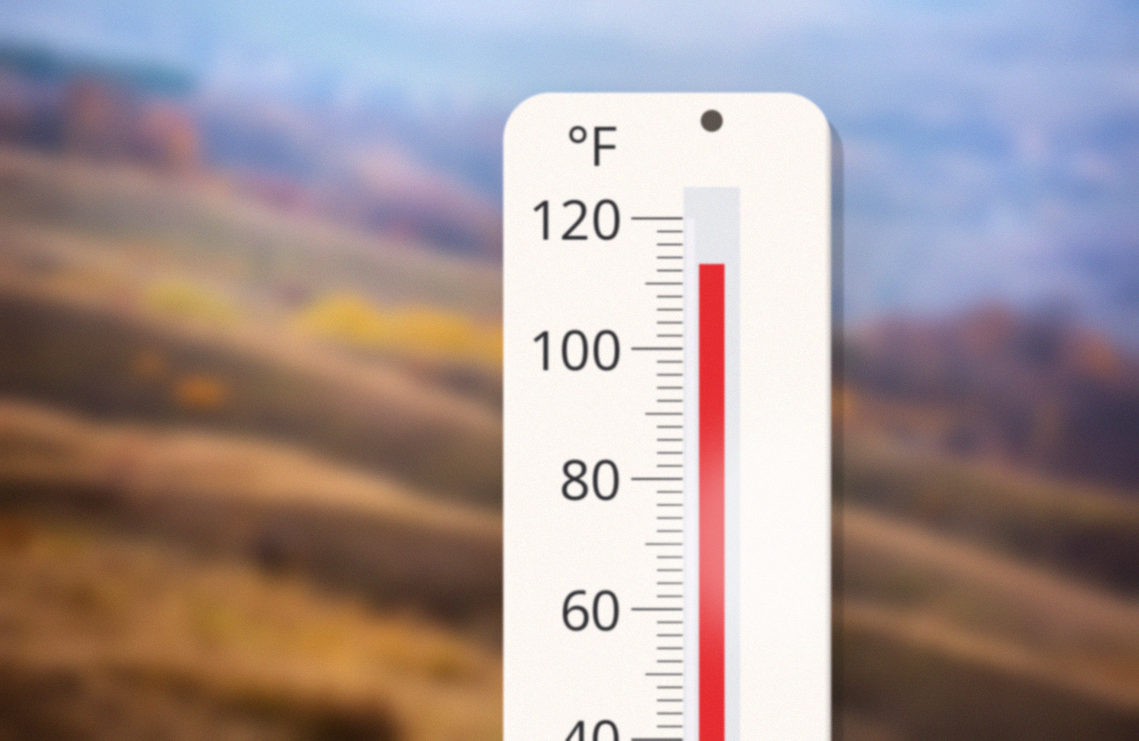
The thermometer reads 113,°F
